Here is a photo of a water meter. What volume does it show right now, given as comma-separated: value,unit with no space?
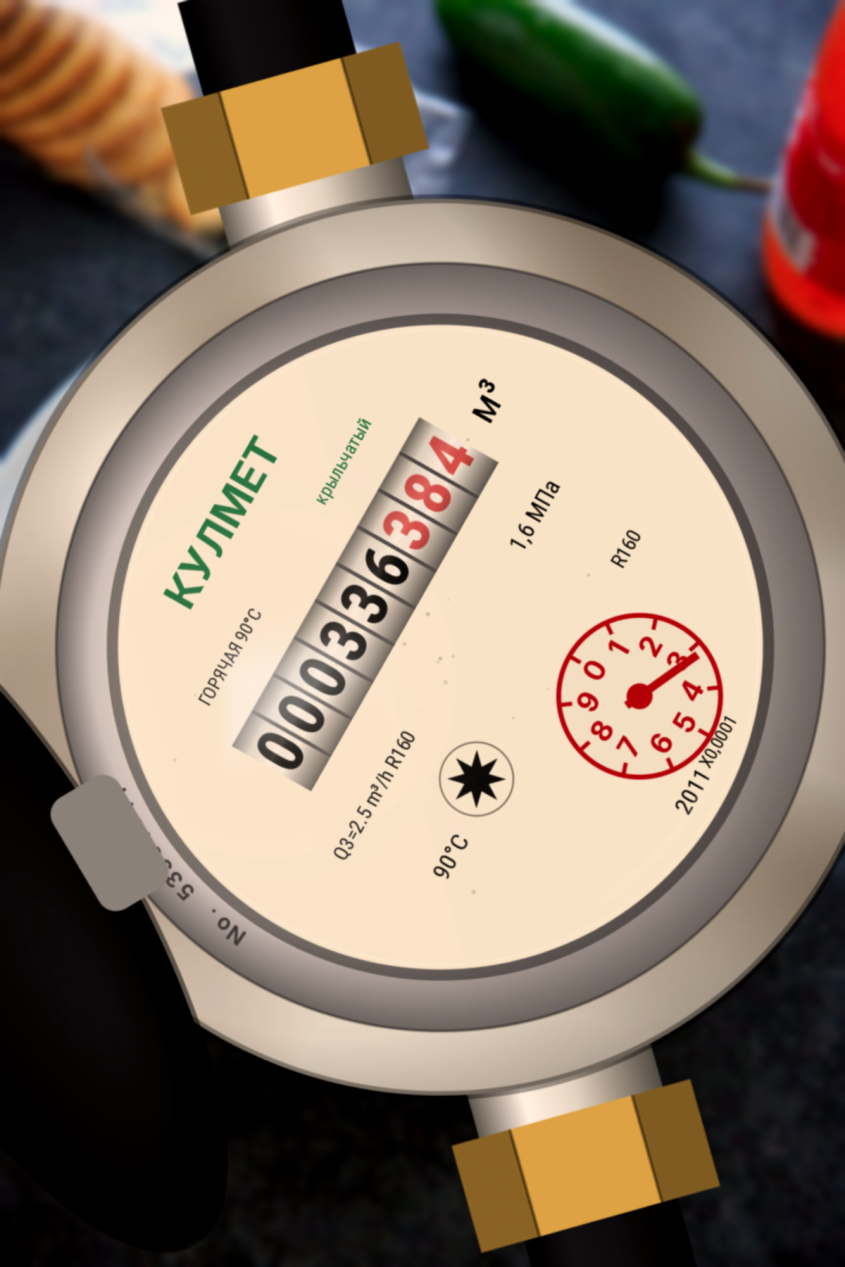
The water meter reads 336.3843,m³
